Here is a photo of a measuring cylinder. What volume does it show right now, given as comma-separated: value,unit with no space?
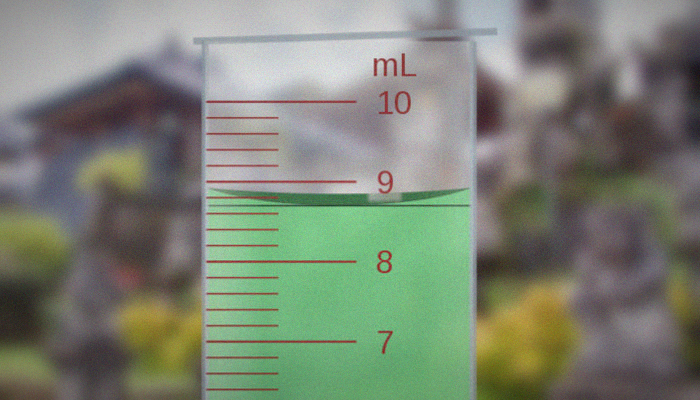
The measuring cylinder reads 8.7,mL
